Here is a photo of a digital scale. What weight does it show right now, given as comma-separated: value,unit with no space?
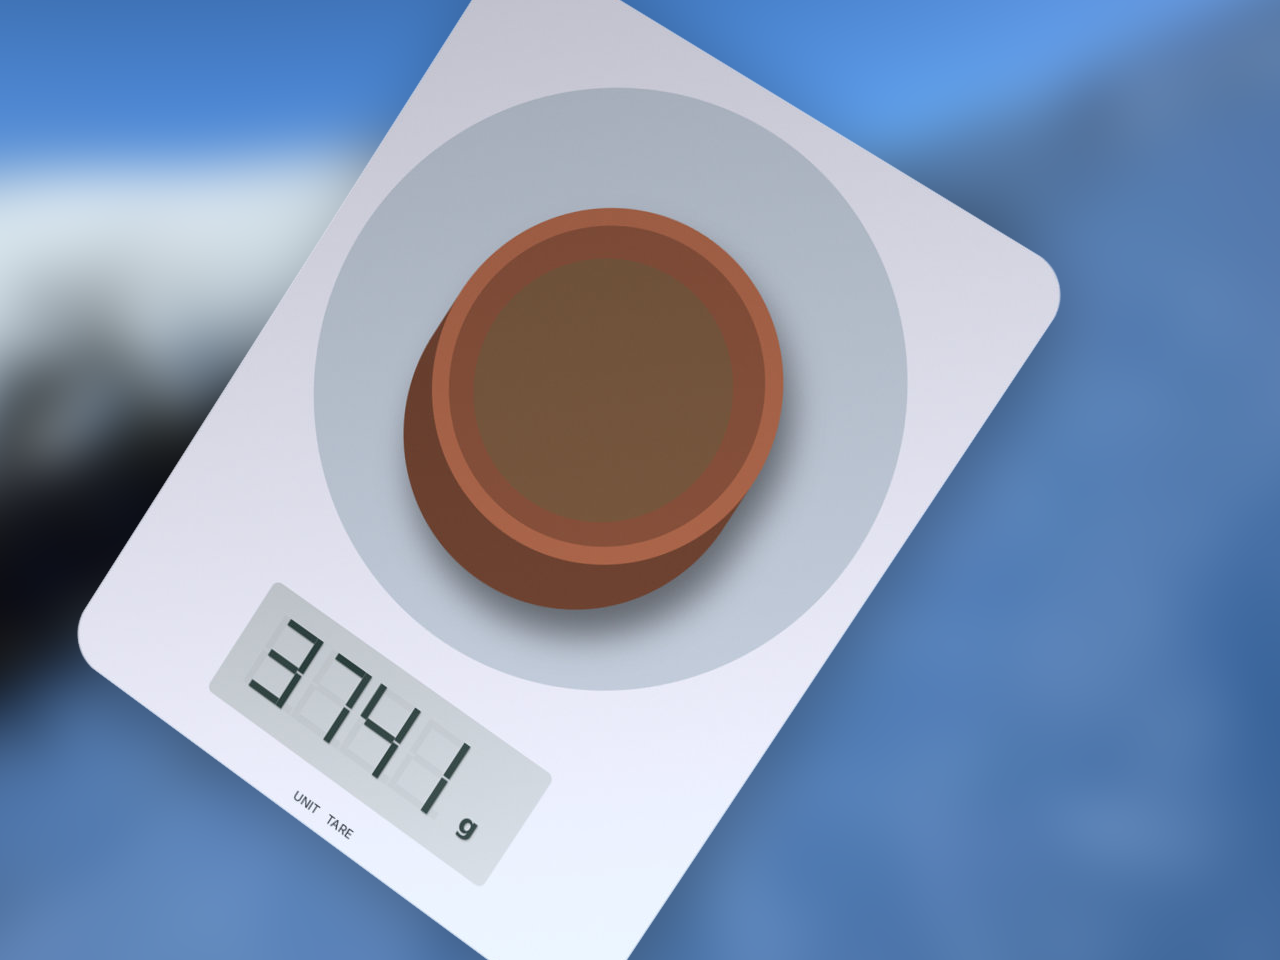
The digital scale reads 3741,g
